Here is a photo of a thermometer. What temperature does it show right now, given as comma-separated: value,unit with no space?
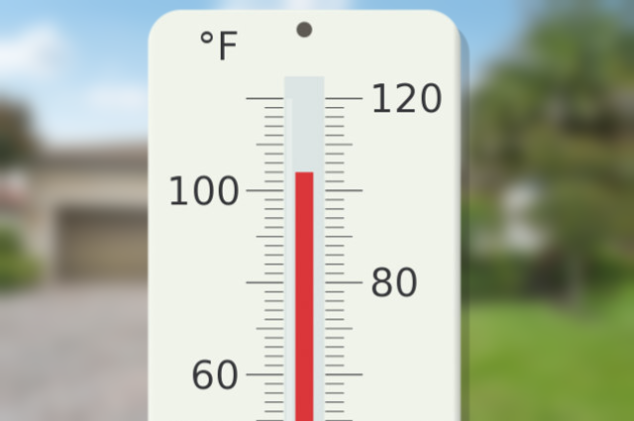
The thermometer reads 104,°F
